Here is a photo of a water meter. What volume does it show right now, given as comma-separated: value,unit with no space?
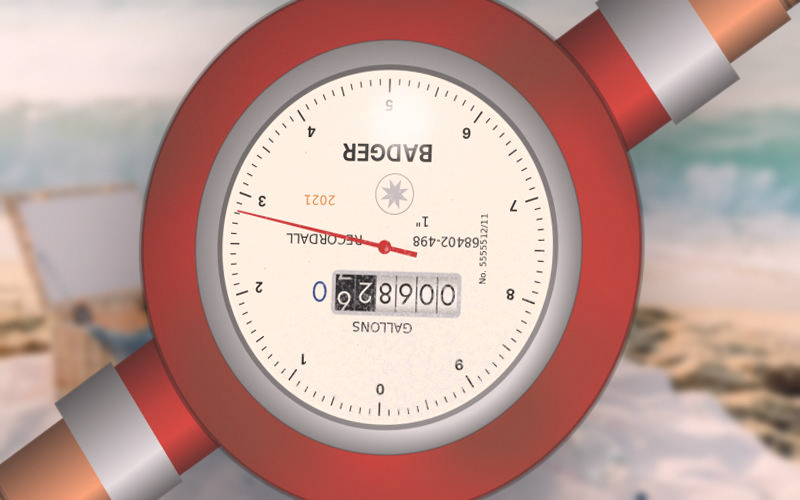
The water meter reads 68262.8,gal
